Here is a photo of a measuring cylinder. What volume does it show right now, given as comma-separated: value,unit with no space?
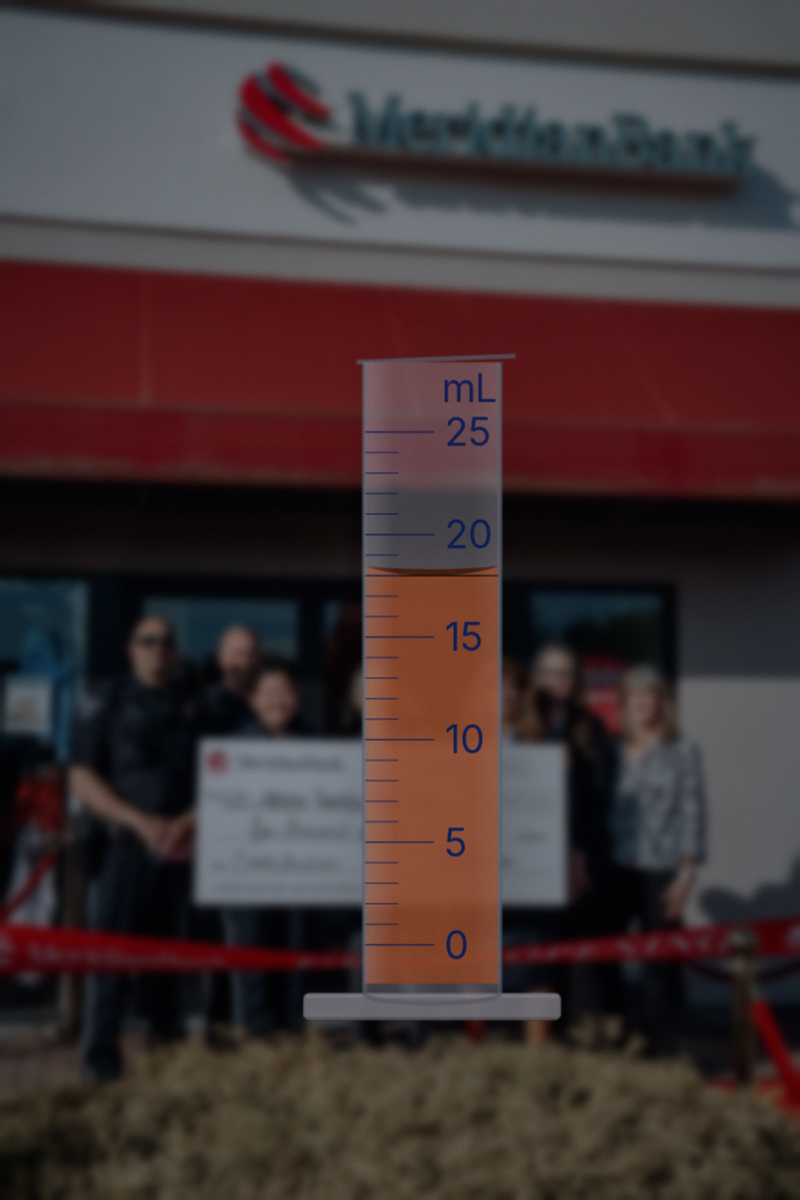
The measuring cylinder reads 18,mL
